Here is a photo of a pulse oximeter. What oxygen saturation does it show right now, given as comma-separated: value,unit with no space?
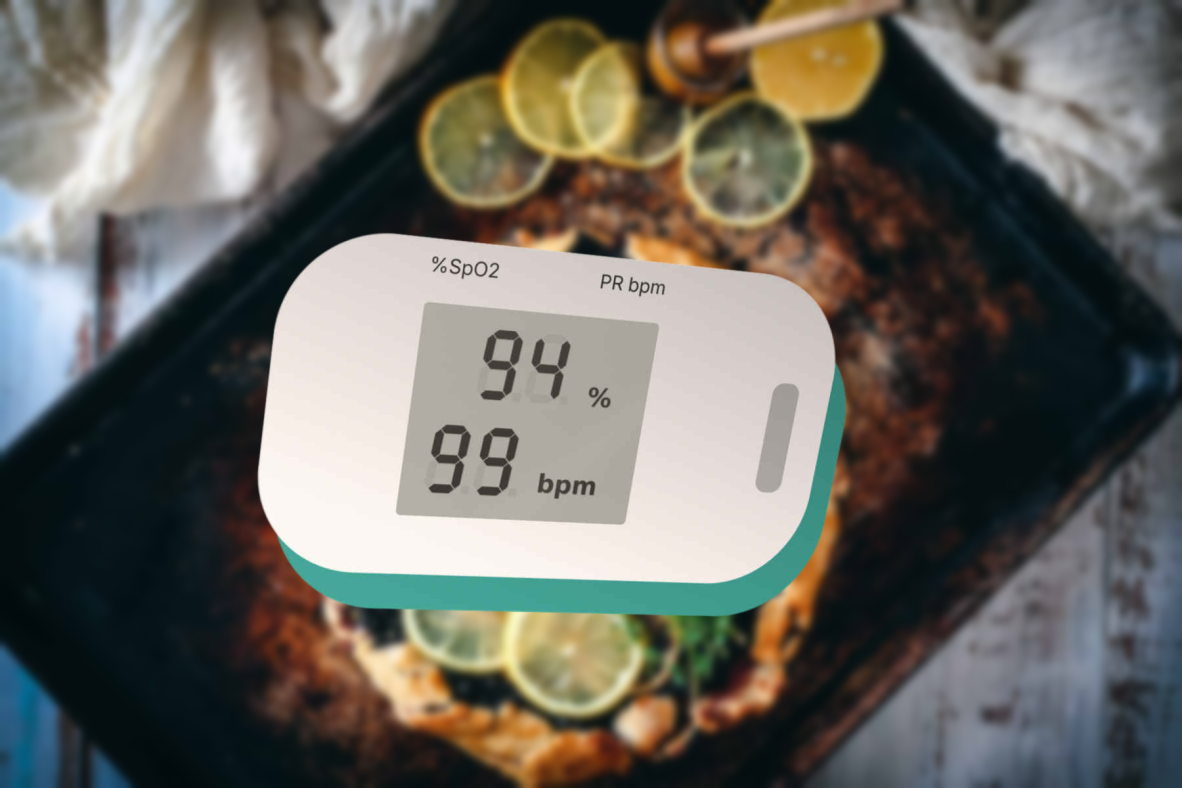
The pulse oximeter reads 94,%
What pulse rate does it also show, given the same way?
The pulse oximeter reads 99,bpm
